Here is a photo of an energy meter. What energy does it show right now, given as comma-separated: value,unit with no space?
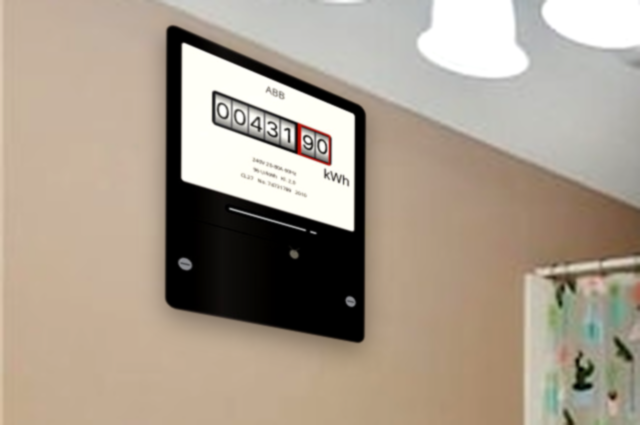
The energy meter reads 431.90,kWh
